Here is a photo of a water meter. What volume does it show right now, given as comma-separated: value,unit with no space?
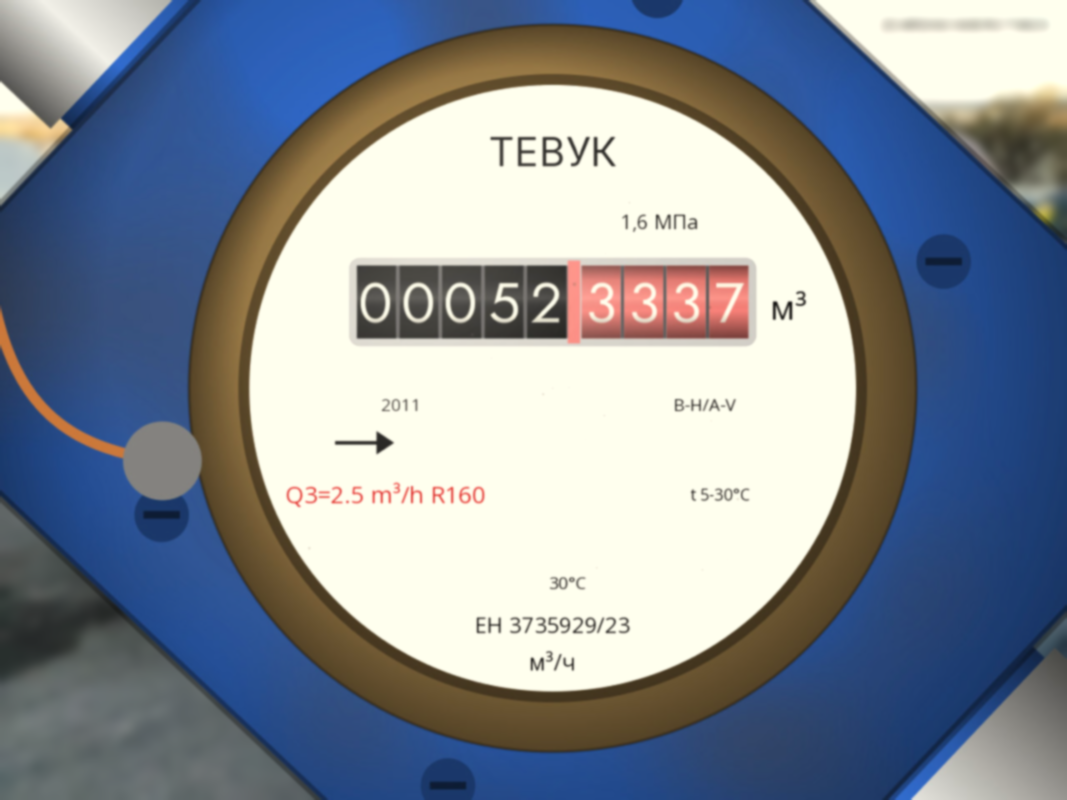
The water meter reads 52.3337,m³
